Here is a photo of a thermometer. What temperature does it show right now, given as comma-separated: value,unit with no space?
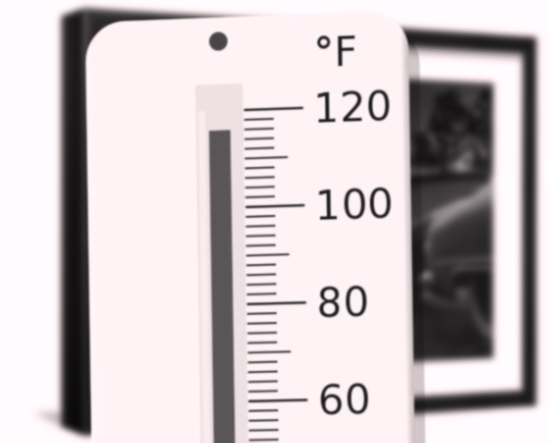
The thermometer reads 116,°F
